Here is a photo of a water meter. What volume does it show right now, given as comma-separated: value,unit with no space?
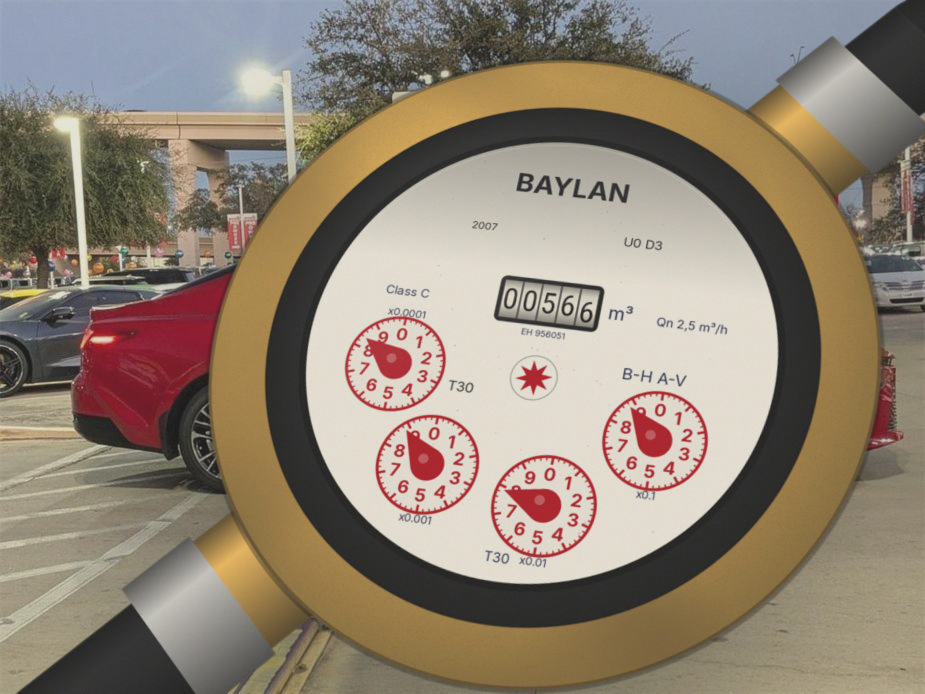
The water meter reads 565.8788,m³
